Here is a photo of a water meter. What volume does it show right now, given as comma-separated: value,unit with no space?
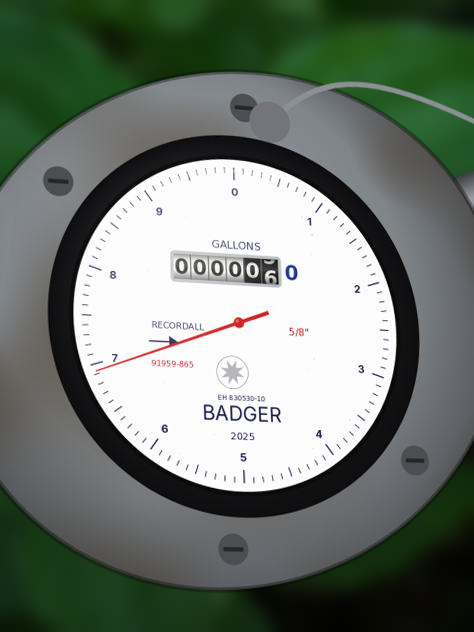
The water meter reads 56.9,gal
